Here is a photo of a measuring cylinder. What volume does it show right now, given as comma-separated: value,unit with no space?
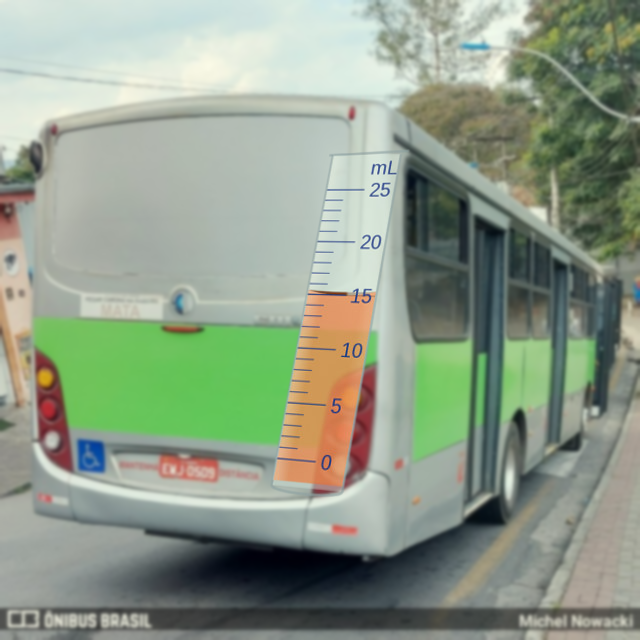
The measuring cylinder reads 15,mL
